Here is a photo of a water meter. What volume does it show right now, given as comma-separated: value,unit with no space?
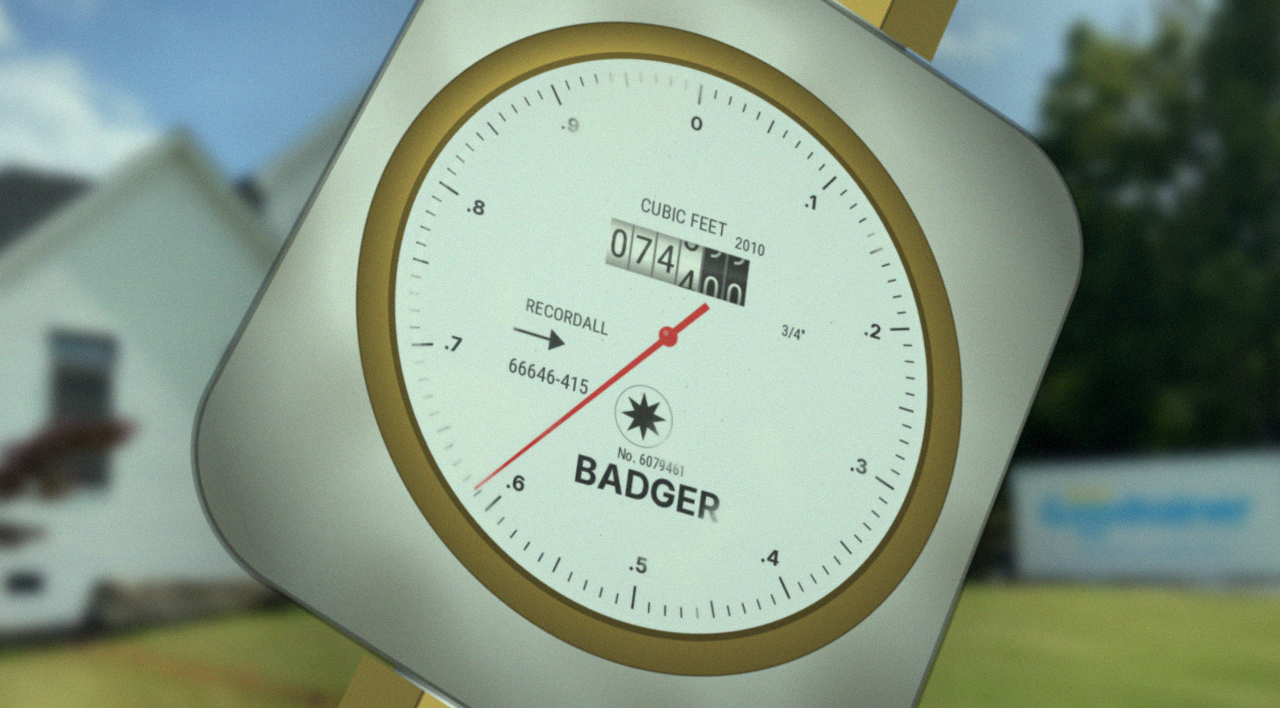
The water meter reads 74399.61,ft³
